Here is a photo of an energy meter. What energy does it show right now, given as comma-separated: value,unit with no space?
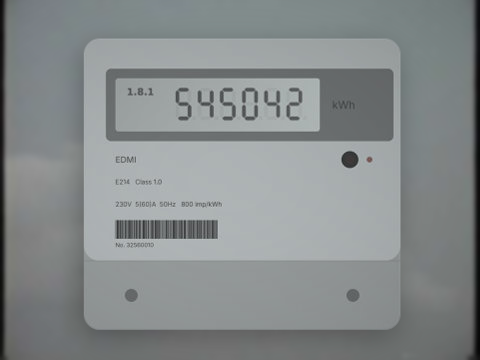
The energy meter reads 545042,kWh
